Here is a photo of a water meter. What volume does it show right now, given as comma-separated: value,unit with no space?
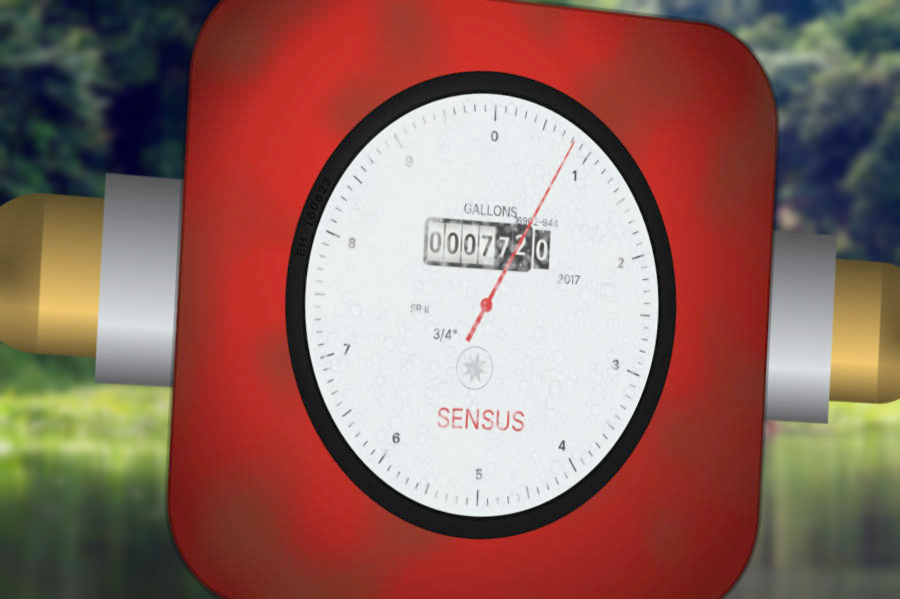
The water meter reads 7720.8,gal
